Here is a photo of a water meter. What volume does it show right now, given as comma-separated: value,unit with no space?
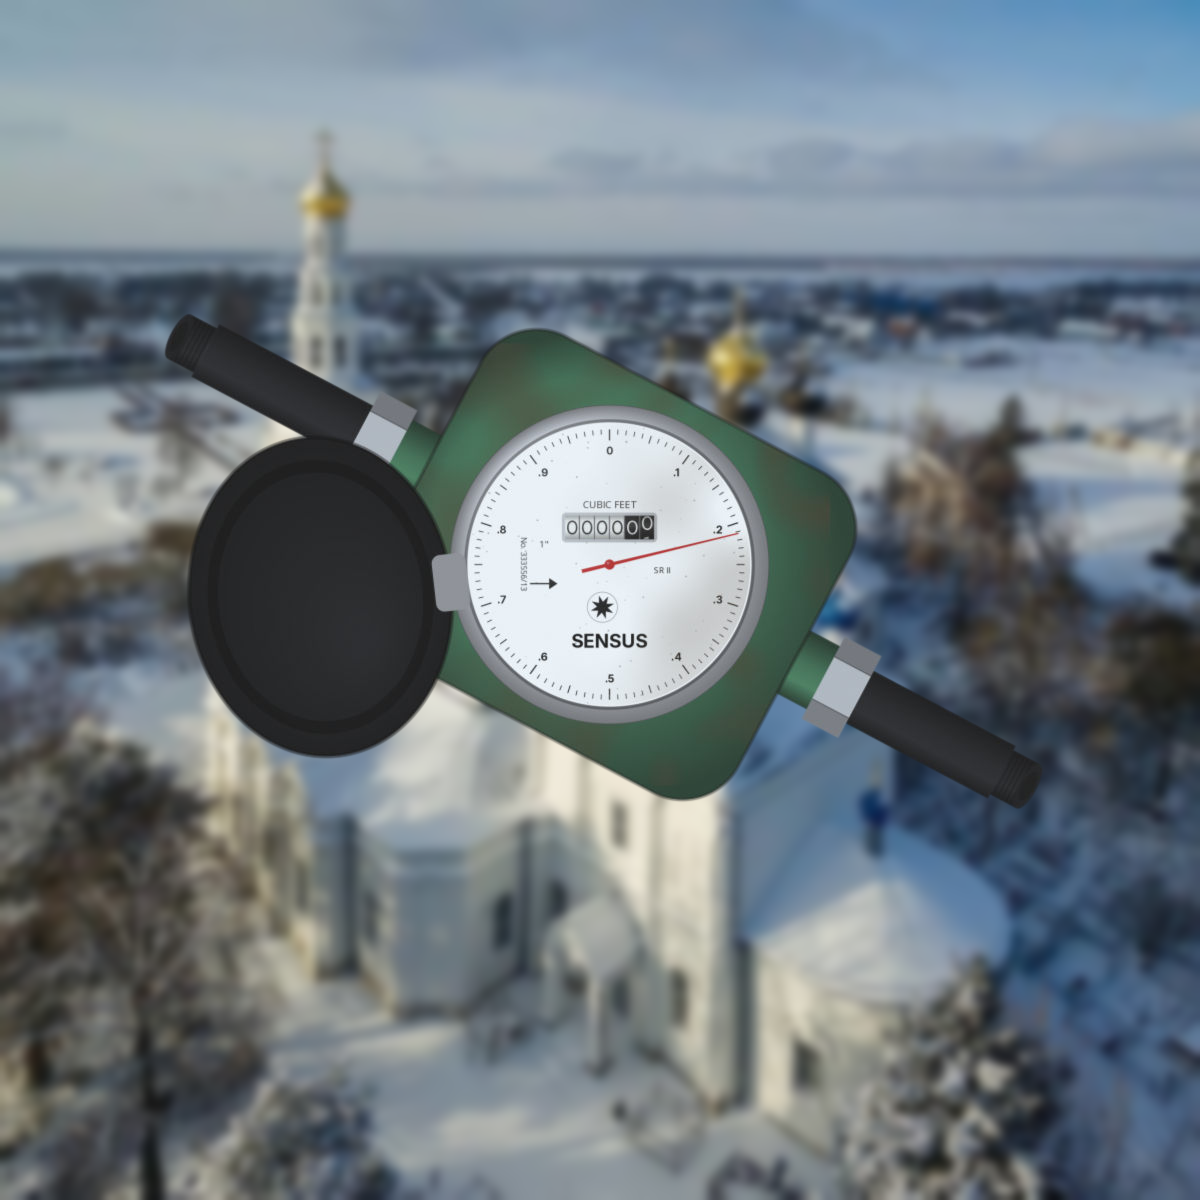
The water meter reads 0.21,ft³
